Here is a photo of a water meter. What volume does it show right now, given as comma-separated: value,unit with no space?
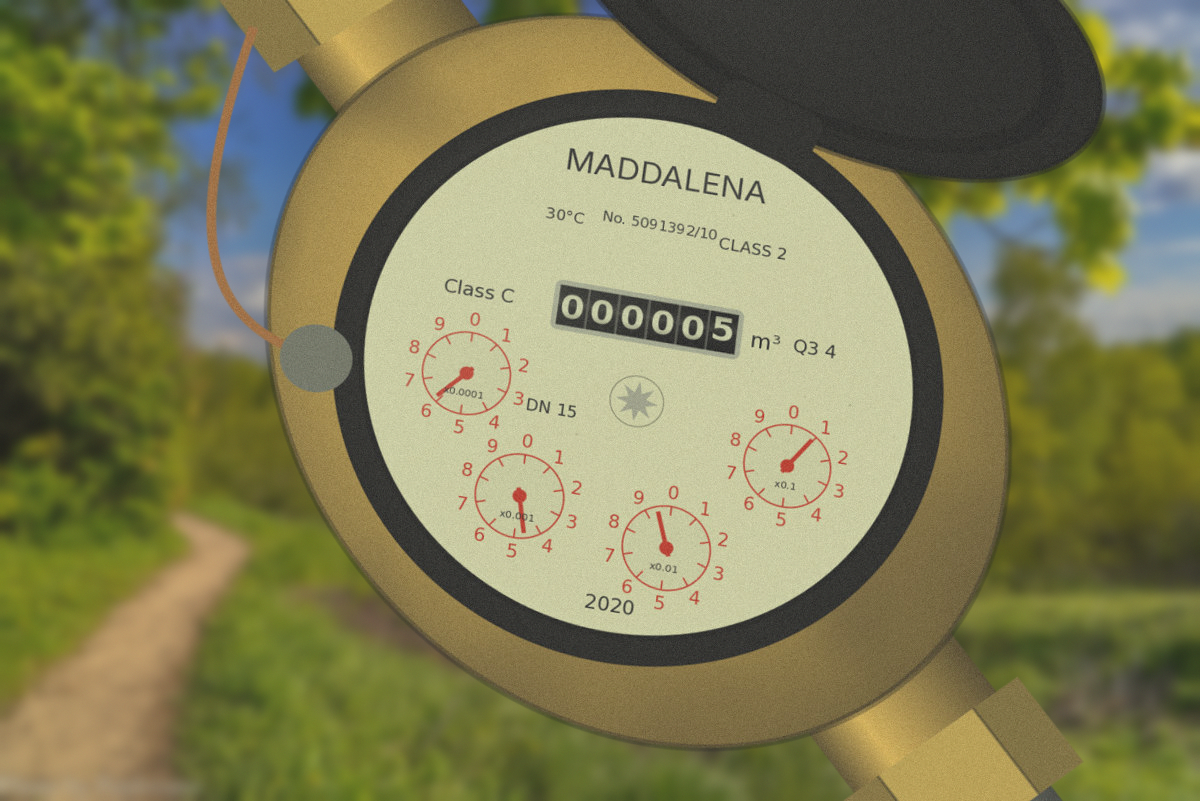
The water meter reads 5.0946,m³
